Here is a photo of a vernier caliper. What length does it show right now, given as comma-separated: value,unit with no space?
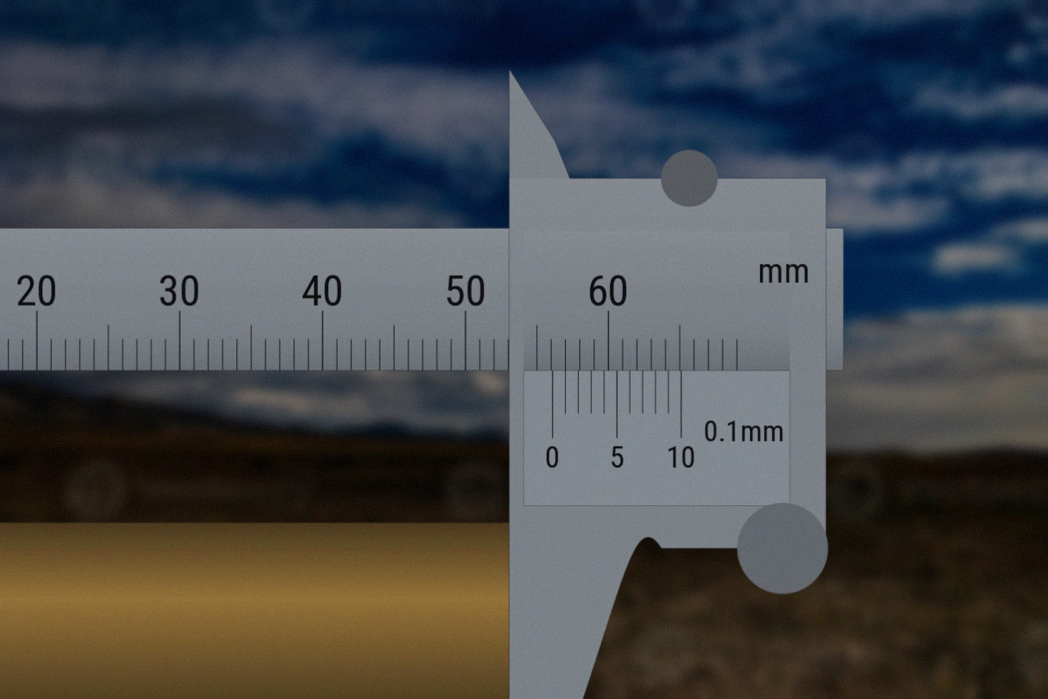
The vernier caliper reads 56.1,mm
